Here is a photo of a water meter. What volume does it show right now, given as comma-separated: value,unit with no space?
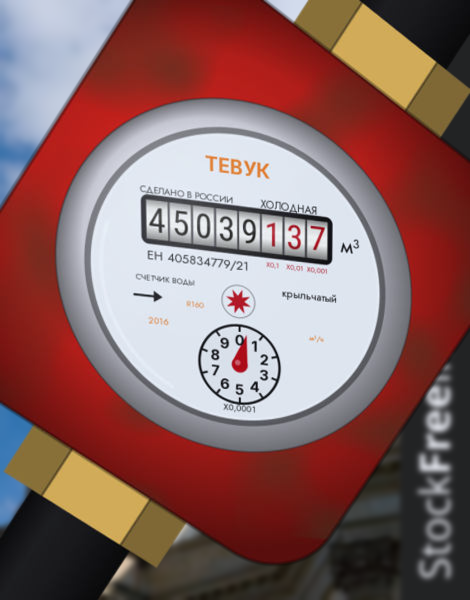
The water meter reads 45039.1370,m³
